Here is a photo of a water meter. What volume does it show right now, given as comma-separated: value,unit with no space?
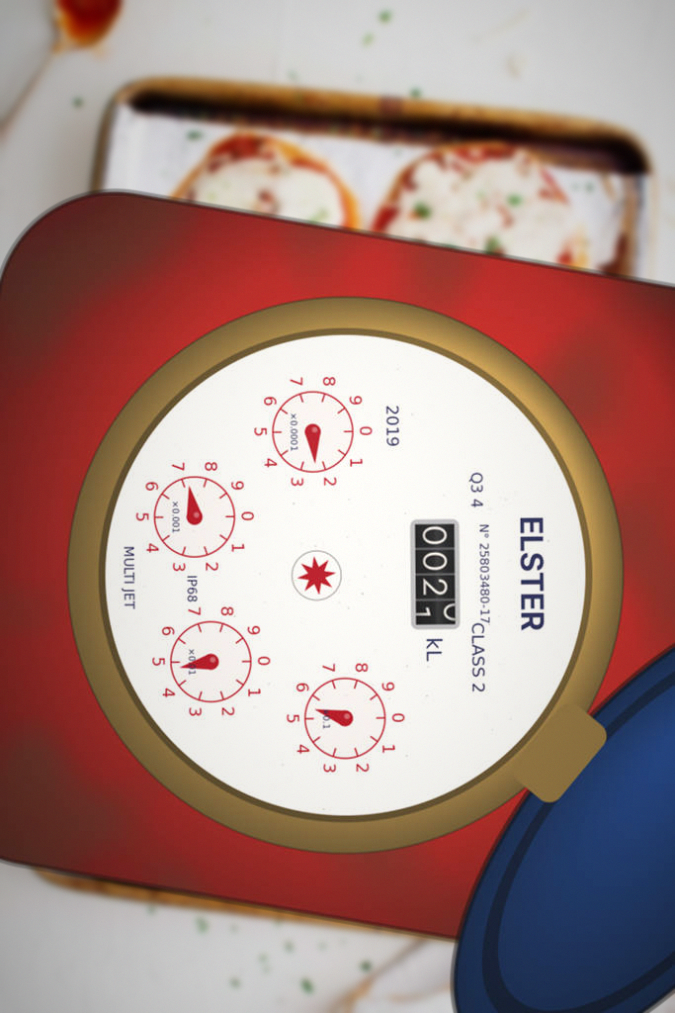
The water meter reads 20.5472,kL
